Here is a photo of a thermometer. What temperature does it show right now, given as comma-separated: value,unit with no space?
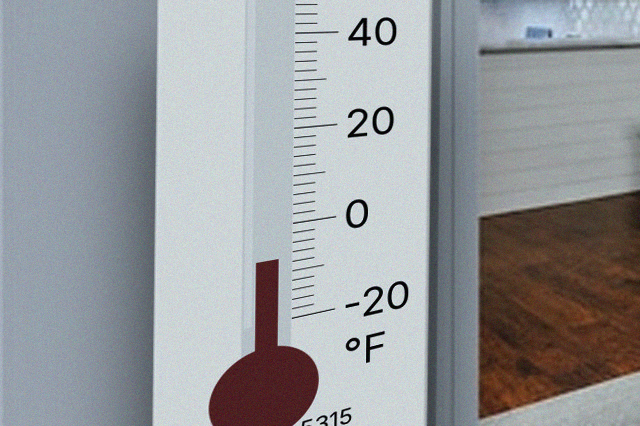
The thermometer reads -7,°F
